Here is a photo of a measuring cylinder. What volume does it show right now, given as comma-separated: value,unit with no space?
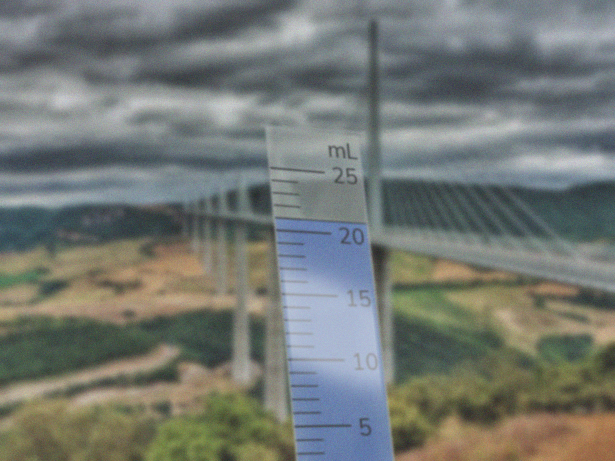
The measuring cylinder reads 21,mL
